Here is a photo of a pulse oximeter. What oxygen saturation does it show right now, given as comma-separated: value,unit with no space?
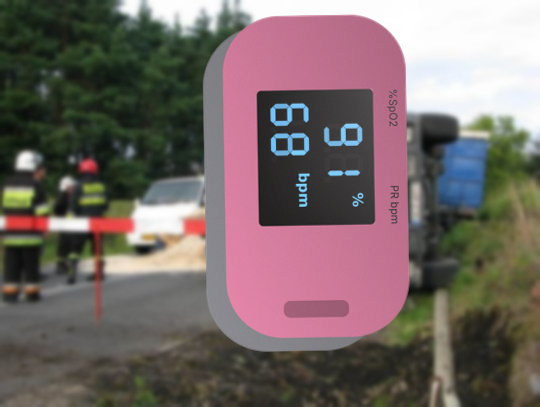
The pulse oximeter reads 91,%
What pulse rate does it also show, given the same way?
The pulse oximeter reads 68,bpm
